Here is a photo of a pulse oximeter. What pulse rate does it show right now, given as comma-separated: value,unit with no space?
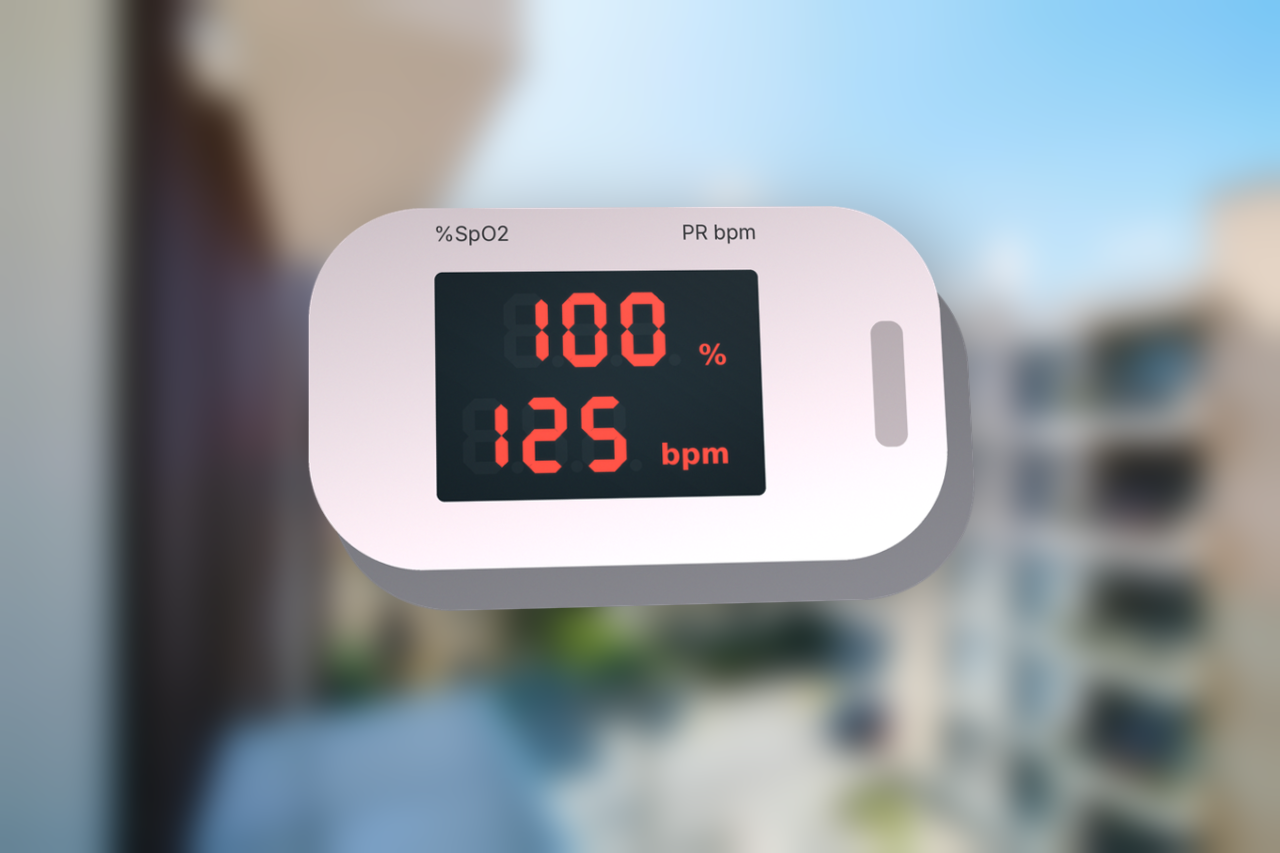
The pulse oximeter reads 125,bpm
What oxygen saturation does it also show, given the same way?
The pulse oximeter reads 100,%
